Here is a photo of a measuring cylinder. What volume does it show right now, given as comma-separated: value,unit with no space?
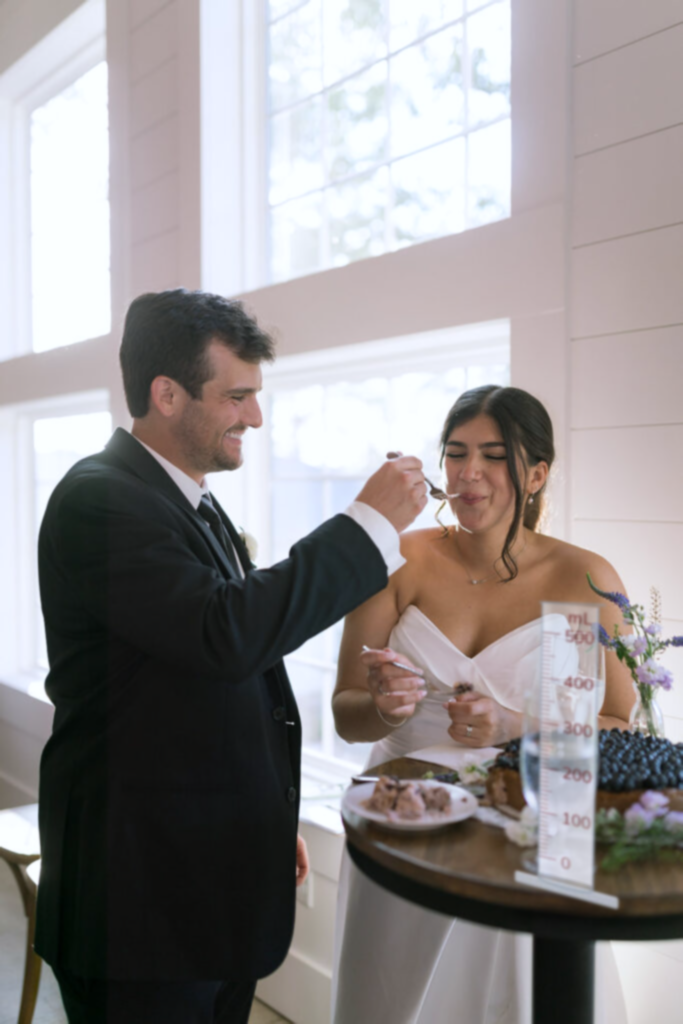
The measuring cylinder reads 200,mL
